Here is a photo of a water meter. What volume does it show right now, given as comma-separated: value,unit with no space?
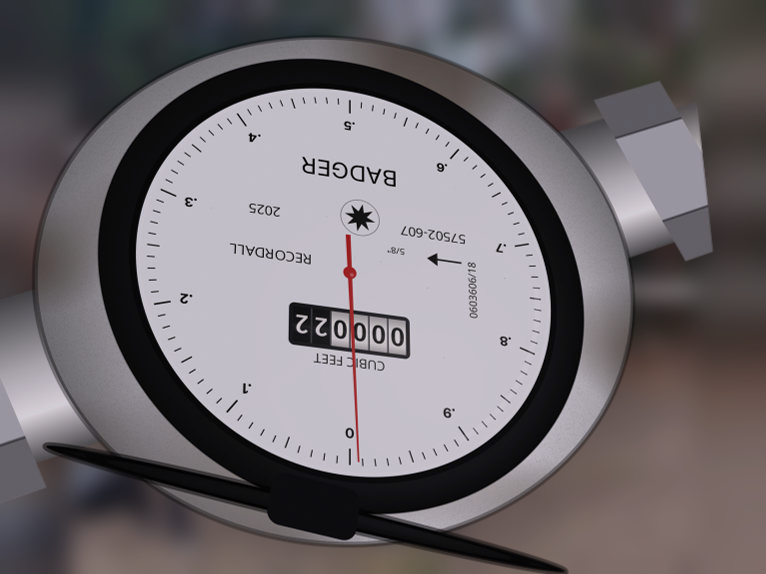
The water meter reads 21.99,ft³
